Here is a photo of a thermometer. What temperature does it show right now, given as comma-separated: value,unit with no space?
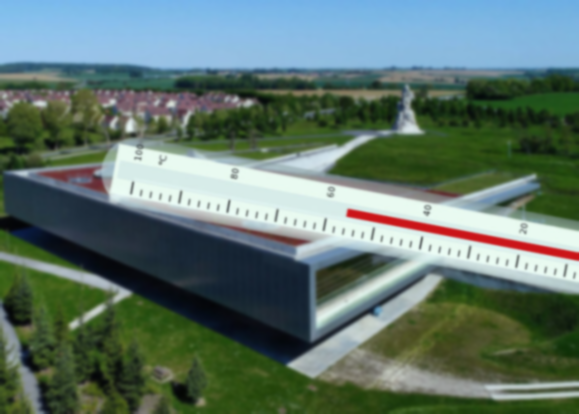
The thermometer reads 56,°C
